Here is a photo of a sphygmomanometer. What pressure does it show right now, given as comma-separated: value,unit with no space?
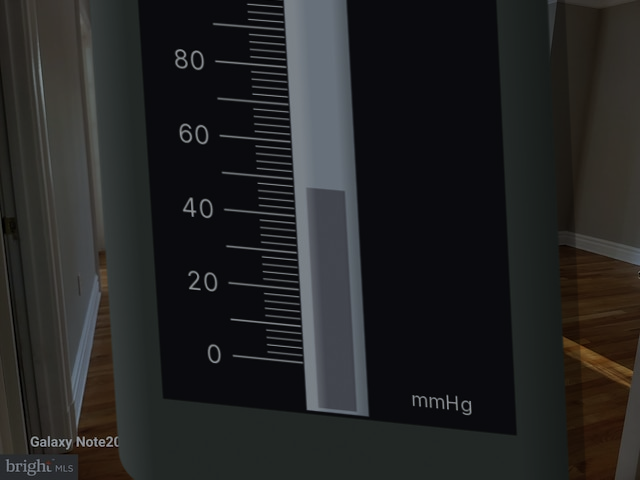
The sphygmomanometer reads 48,mmHg
